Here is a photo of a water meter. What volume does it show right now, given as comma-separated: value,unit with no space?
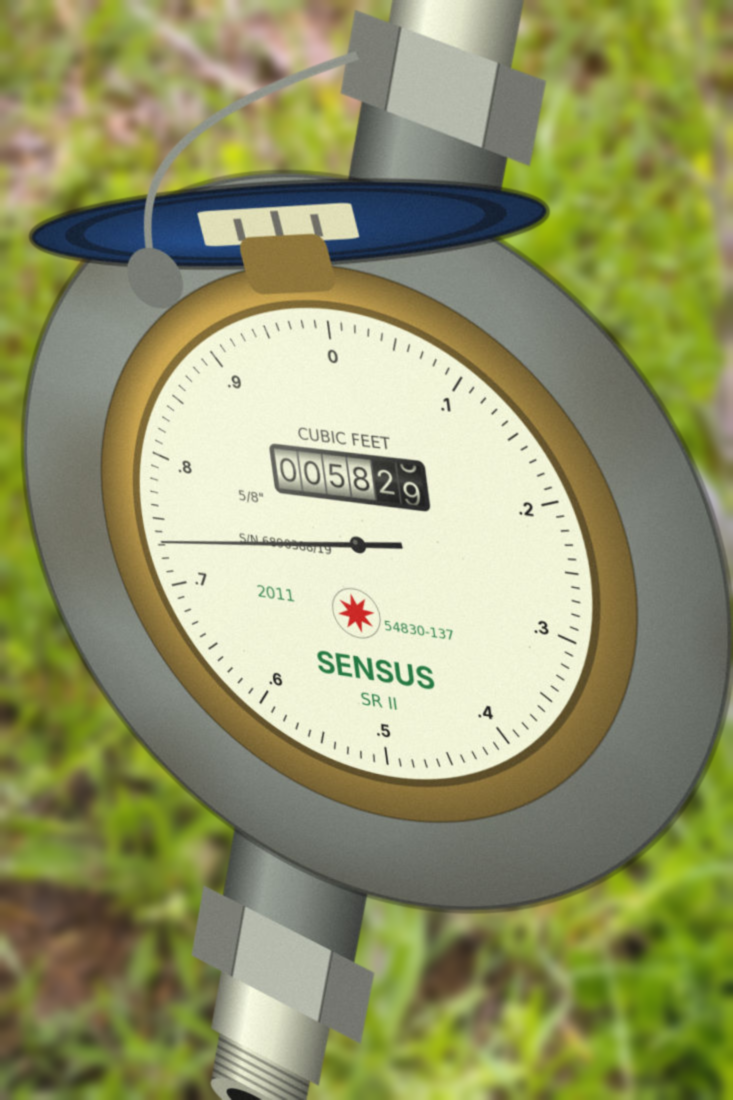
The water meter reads 5828.73,ft³
